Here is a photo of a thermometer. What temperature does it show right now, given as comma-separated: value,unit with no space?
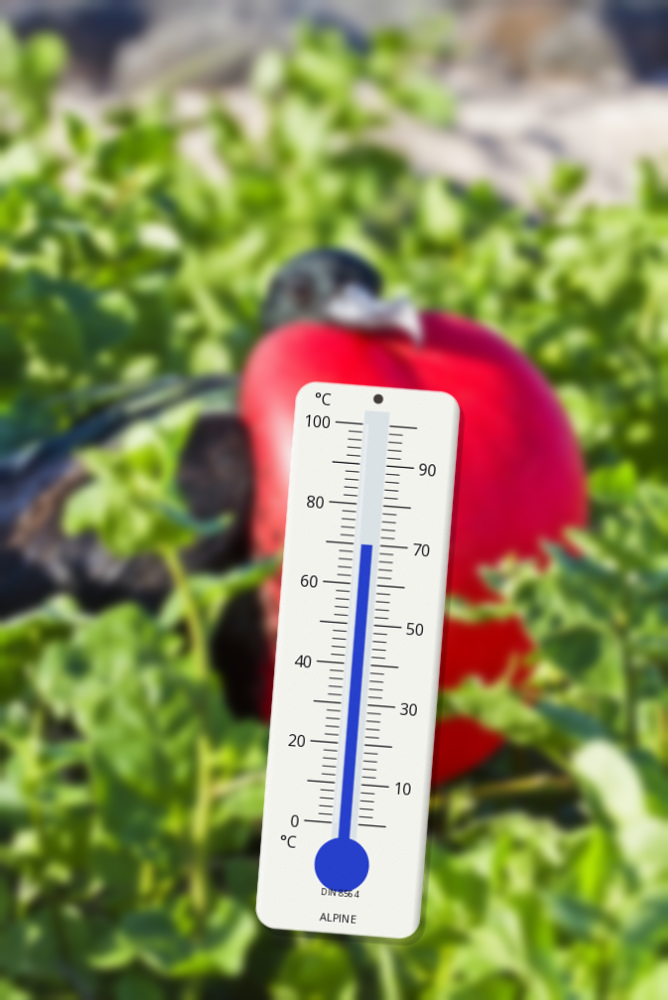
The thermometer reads 70,°C
